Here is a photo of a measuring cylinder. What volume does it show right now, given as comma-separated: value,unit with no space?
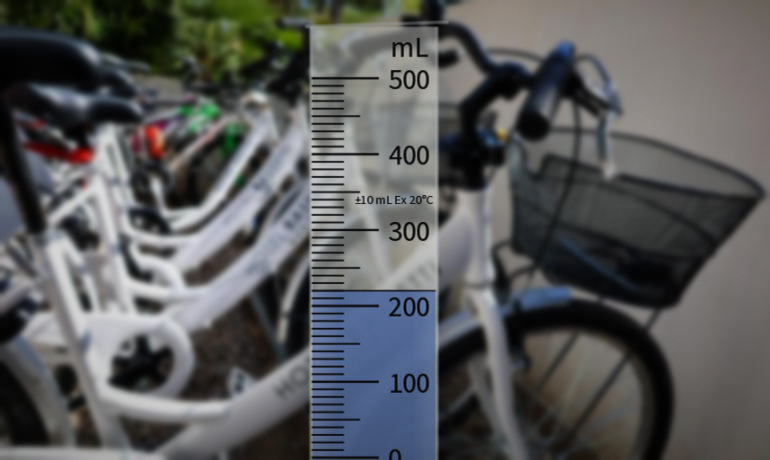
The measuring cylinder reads 220,mL
